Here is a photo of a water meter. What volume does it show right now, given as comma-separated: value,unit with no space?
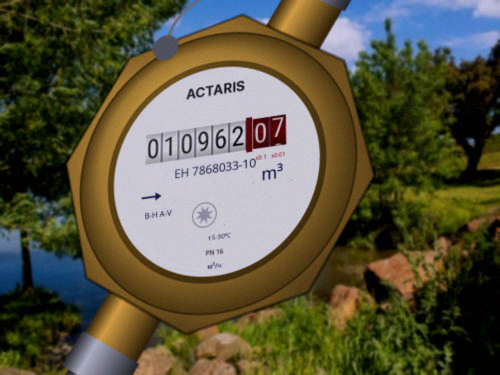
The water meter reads 10962.07,m³
